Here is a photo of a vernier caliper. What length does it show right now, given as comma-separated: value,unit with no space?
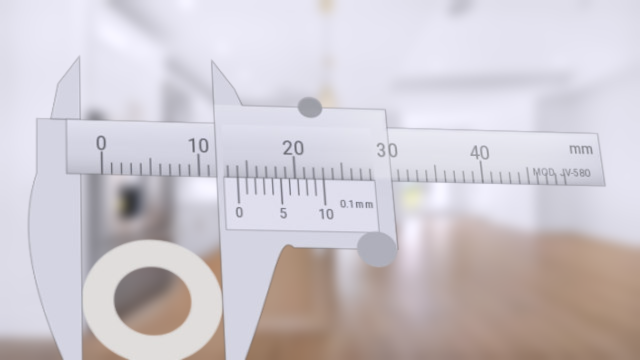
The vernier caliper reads 14.0,mm
